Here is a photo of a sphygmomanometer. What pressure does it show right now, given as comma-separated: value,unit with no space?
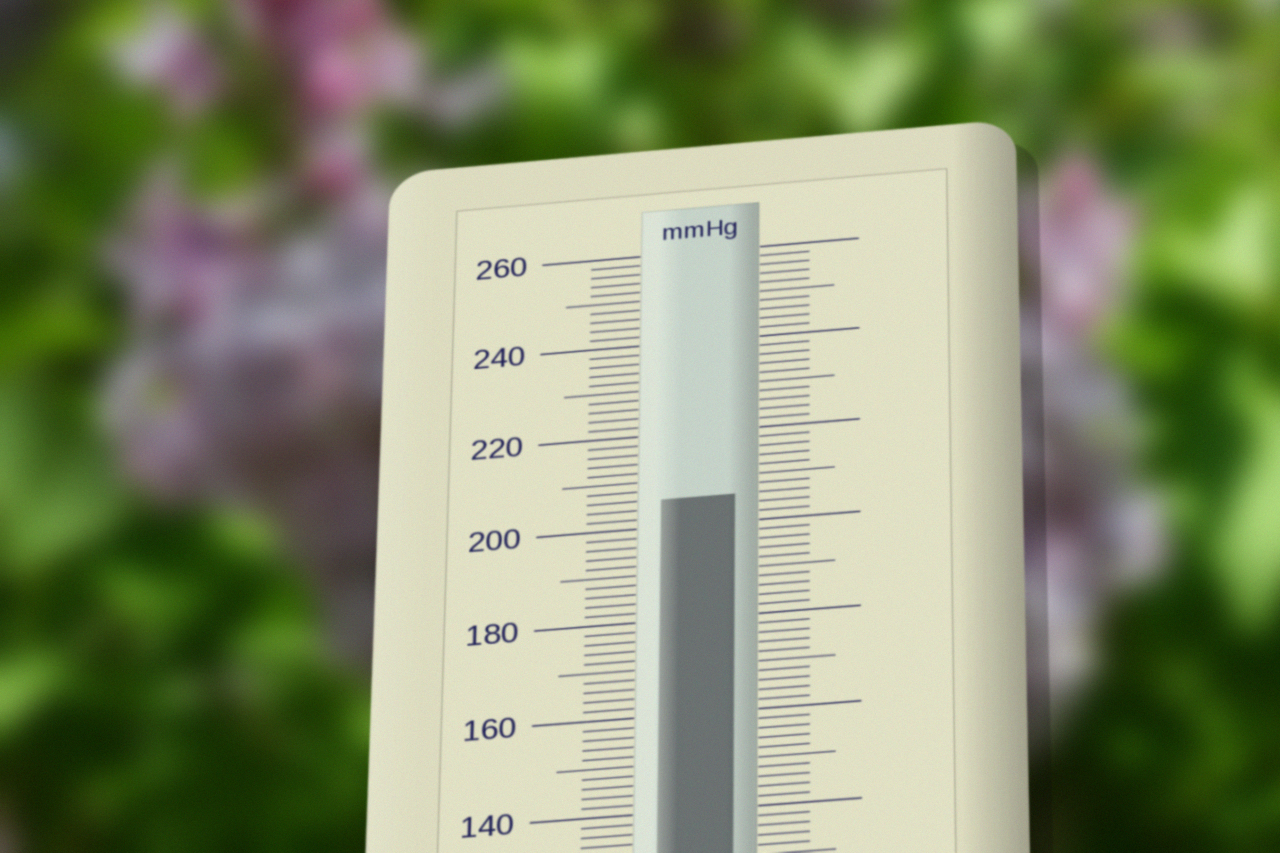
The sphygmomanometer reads 206,mmHg
